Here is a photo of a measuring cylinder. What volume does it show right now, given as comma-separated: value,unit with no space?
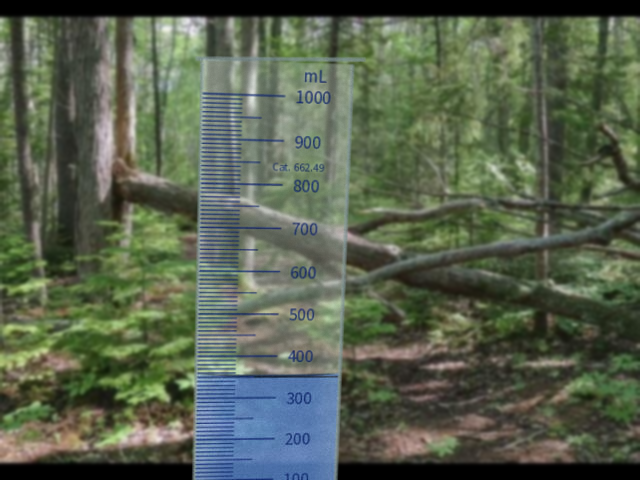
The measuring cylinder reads 350,mL
